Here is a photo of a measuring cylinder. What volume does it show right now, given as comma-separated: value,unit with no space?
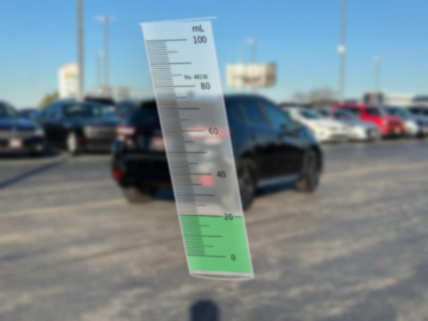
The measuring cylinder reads 20,mL
